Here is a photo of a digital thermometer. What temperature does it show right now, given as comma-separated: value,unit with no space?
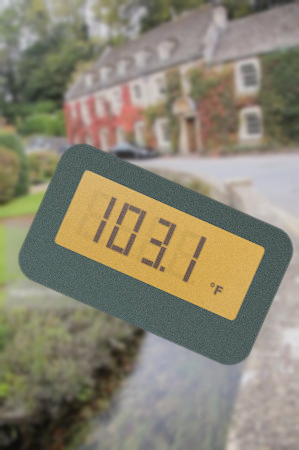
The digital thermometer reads 103.1,°F
